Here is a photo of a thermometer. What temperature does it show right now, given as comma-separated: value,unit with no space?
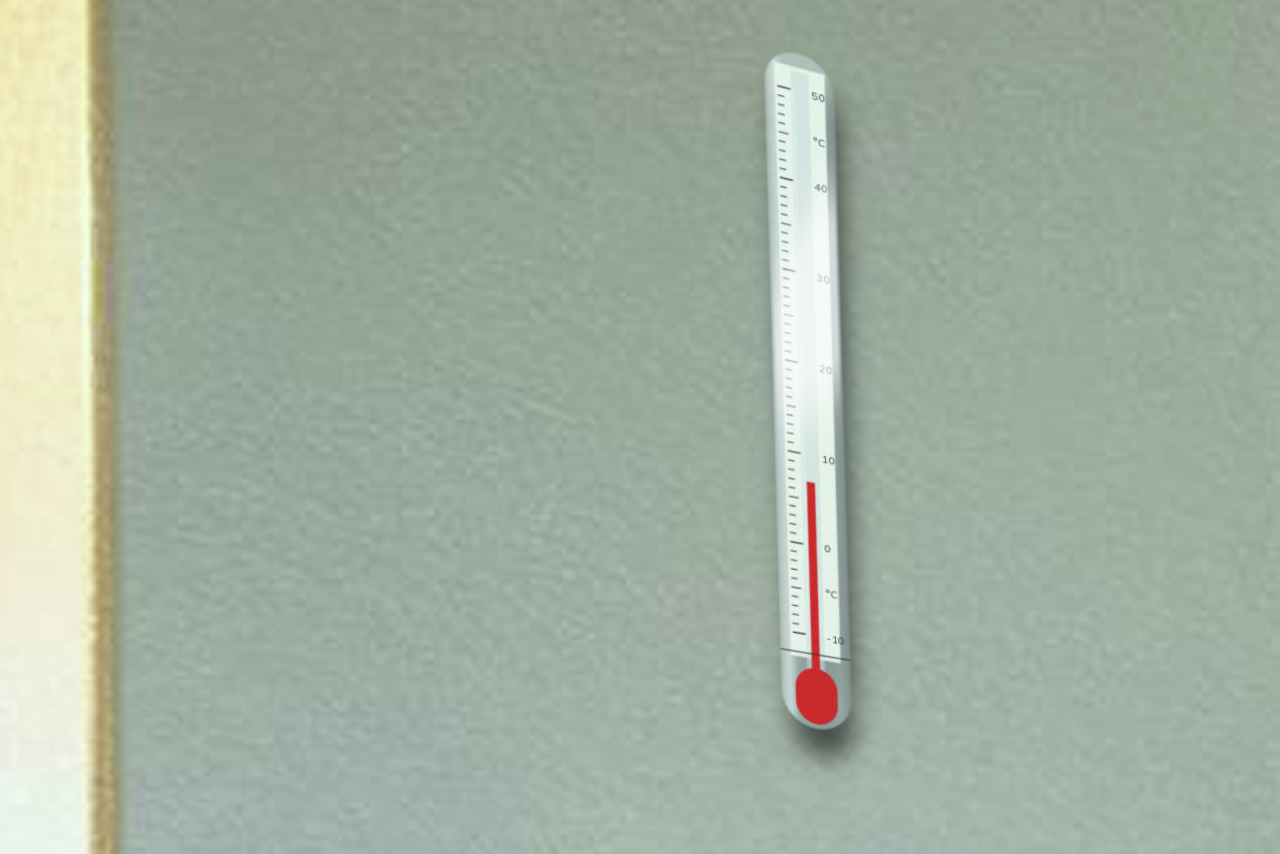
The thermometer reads 7,°C
